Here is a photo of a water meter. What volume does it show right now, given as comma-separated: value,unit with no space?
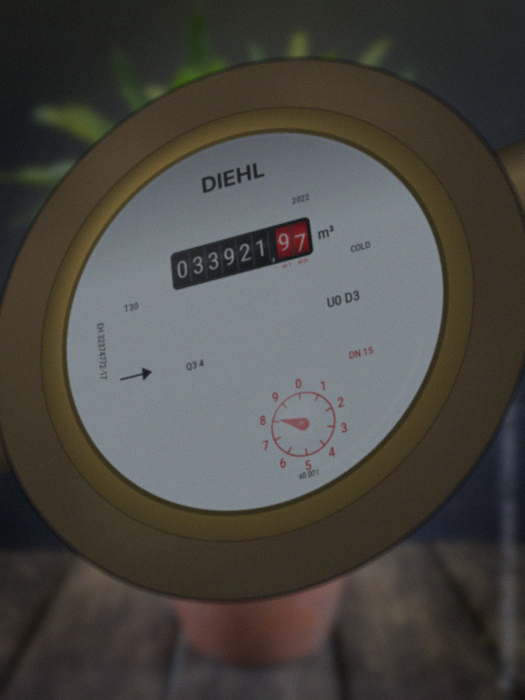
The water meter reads 33921.968,m³
